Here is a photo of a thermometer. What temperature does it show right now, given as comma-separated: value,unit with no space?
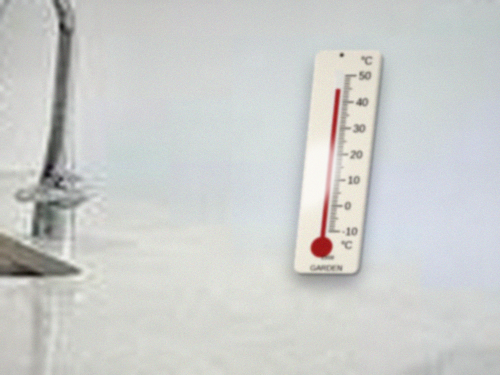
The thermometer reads 45,°C
